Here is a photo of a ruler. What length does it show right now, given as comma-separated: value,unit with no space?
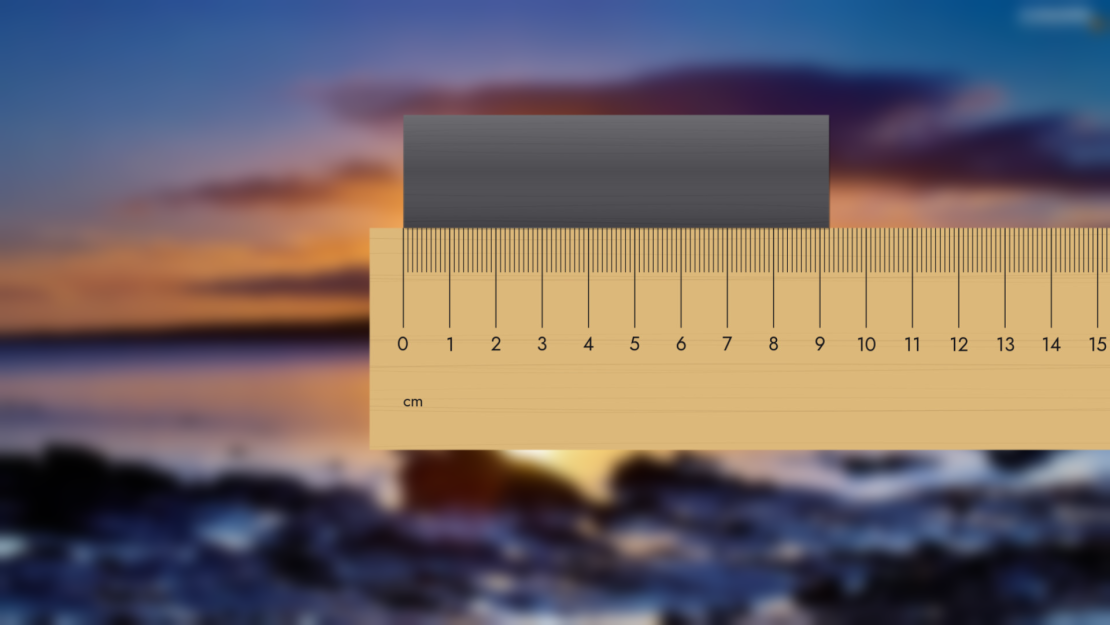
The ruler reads 9.2,cm
